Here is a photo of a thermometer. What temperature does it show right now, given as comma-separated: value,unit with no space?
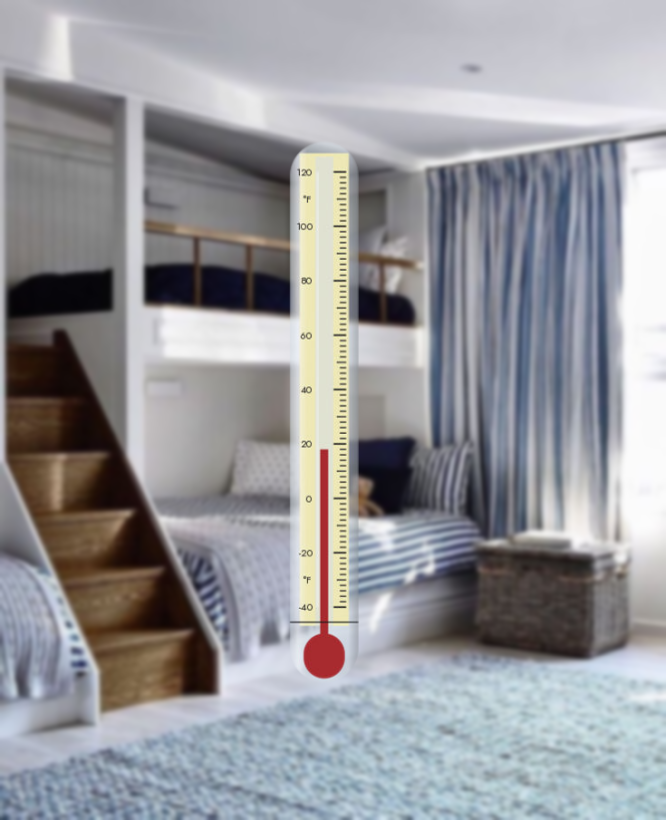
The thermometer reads 18,°F
